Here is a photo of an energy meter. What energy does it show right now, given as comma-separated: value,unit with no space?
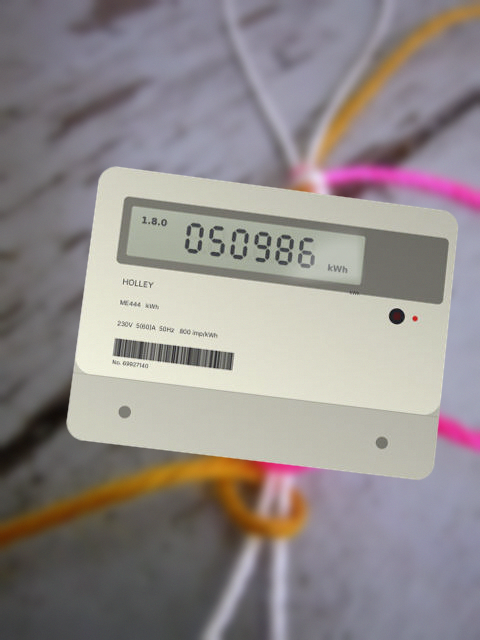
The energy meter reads 50986,kWh
